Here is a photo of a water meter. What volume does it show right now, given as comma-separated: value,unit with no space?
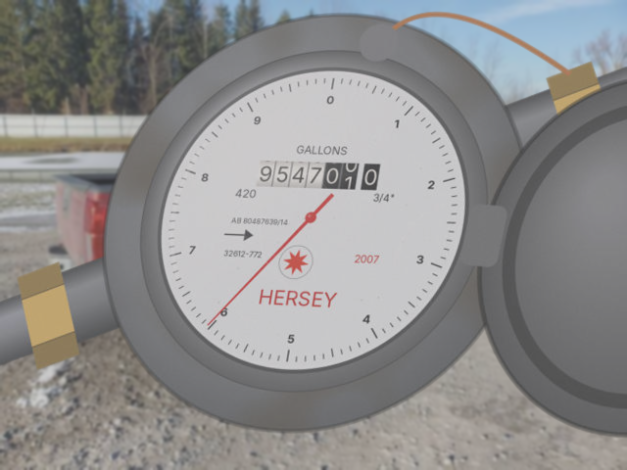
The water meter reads 9547006.0,gal
